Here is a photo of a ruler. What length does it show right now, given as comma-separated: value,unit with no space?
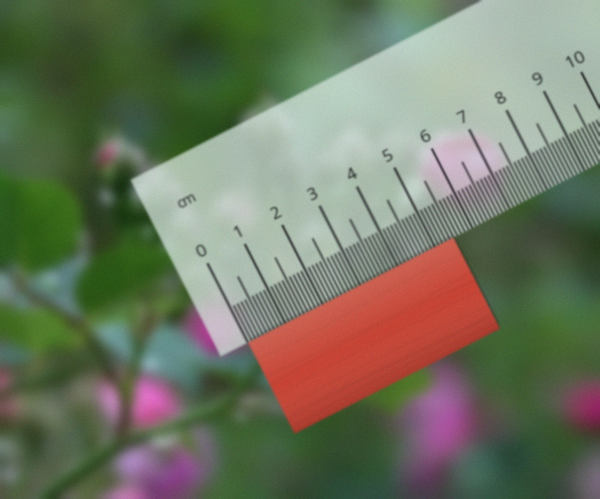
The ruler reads 5.5,cm
